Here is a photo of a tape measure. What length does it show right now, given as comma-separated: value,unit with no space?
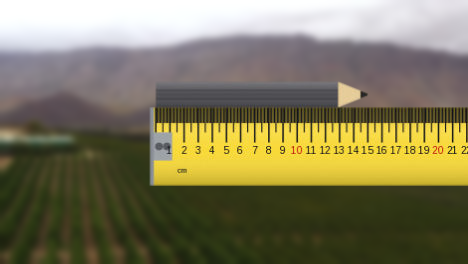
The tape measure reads 15,cm
